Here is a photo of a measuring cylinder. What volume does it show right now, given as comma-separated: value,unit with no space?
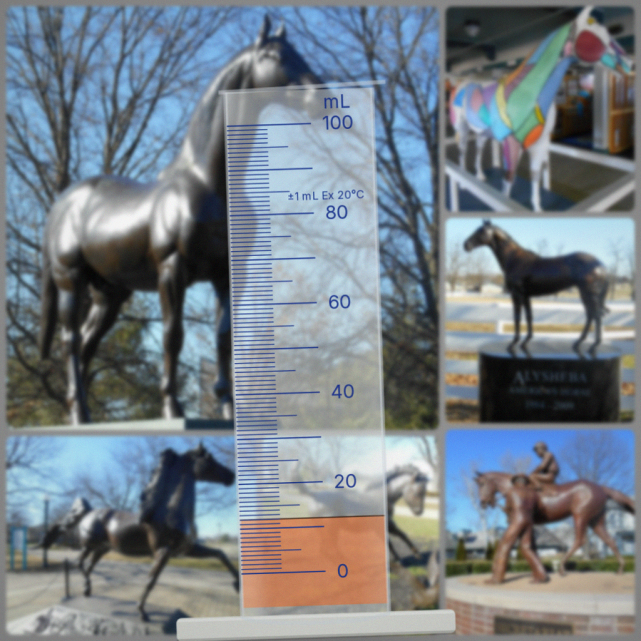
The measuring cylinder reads 12,mL
